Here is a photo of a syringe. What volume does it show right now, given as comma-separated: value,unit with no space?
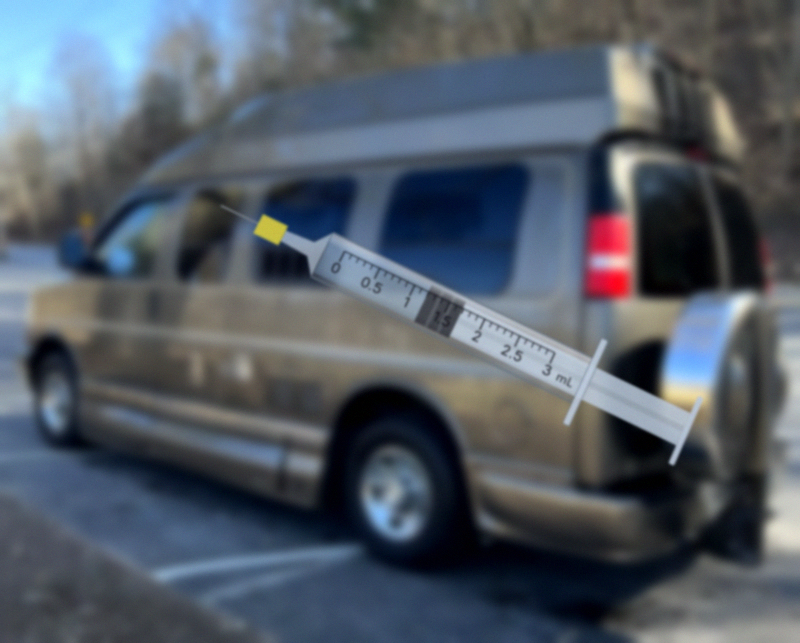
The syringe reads 1.2,mL
